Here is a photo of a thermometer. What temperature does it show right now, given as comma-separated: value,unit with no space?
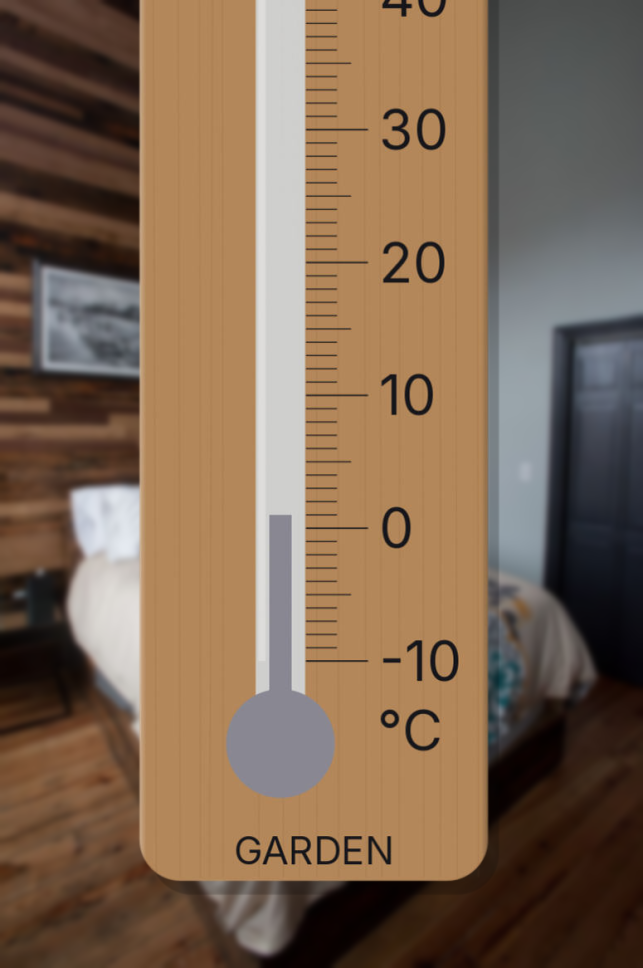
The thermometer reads 1,°C
